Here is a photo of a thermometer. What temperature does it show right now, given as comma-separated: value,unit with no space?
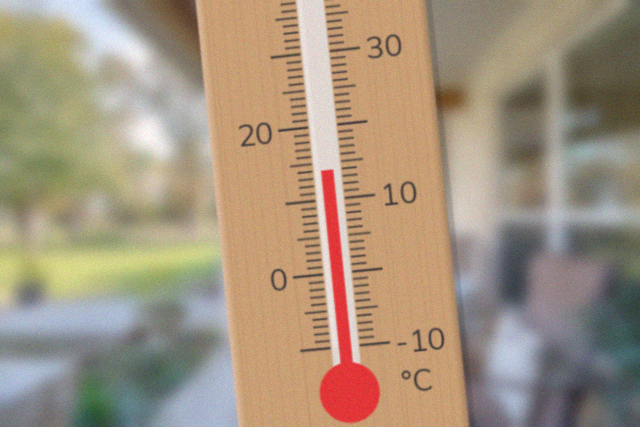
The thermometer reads 14,°C
